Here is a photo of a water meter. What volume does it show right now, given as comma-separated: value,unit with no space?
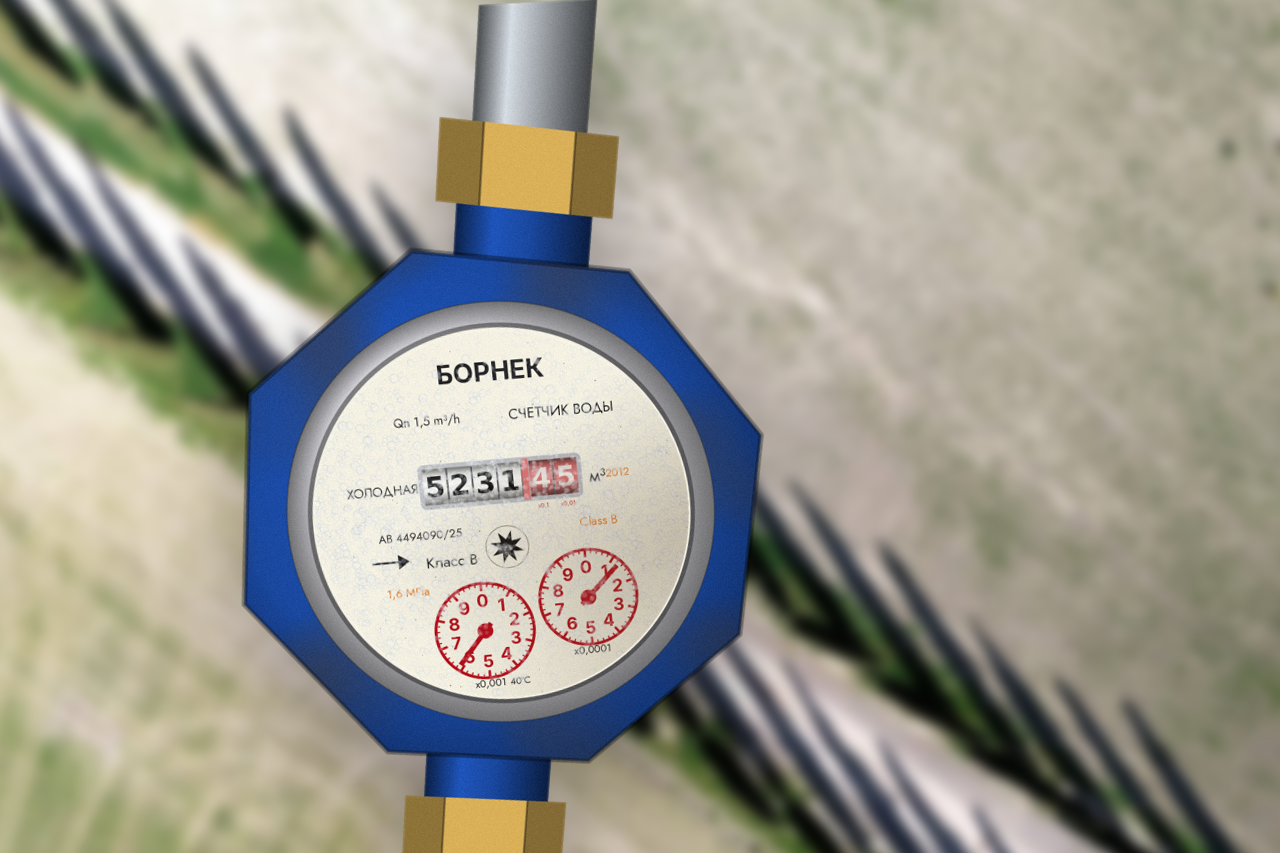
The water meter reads 5231.4561,m³
